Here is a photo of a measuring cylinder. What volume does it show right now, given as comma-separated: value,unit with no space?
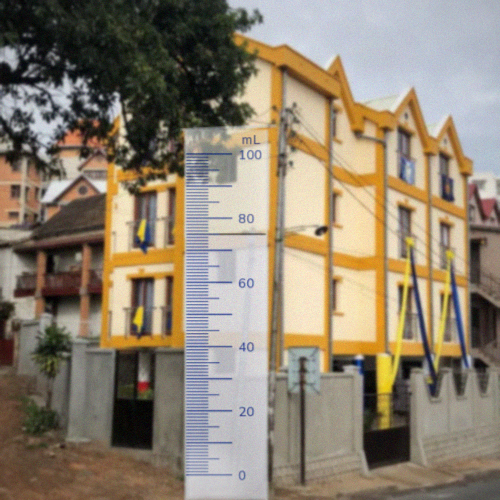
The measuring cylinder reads 75,mL
